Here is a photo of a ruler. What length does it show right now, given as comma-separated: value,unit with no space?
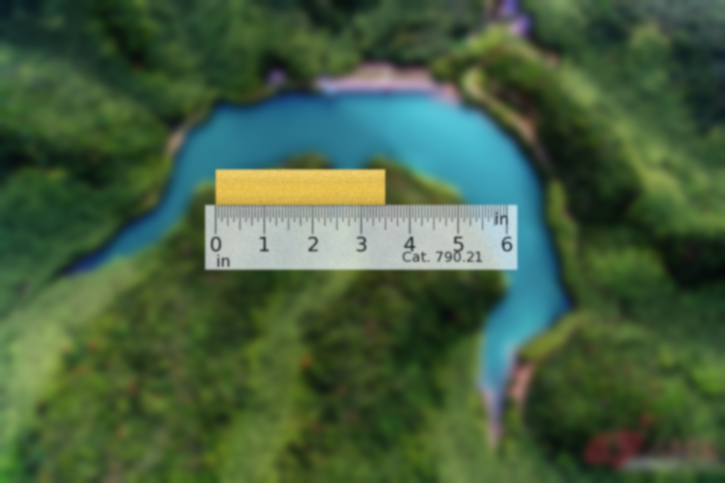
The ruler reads 3.5,in
